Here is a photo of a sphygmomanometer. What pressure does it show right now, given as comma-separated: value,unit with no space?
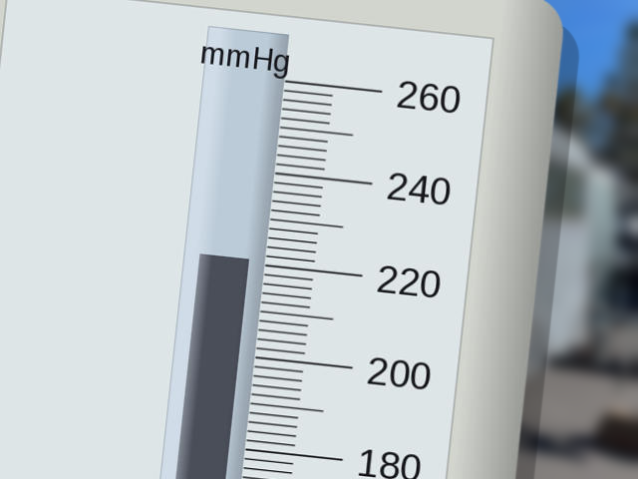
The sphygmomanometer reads 221,mmHg
